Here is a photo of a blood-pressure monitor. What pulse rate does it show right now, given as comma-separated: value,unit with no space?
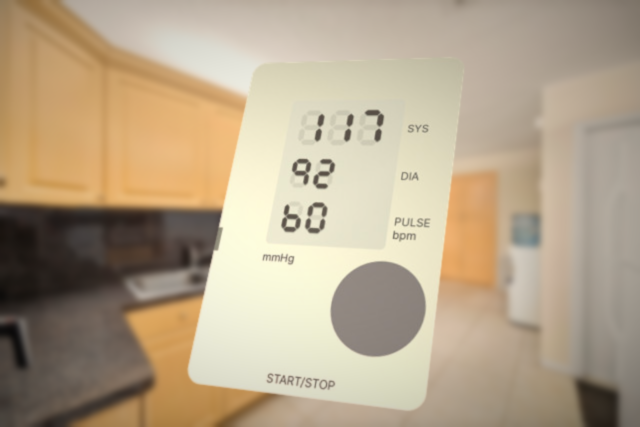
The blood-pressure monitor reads 60,bpm
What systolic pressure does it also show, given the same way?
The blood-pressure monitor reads 117,mmHg
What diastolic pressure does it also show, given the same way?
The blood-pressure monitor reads 92,mmHg
